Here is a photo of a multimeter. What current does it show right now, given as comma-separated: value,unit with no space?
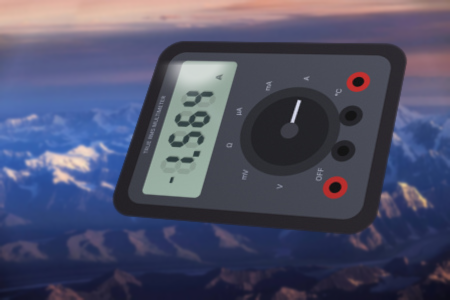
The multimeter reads -1.564,A
